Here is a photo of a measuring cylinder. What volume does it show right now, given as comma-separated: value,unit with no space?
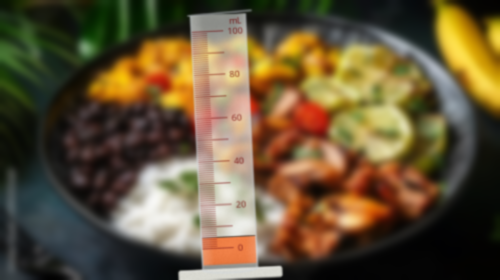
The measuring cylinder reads 5,mL
